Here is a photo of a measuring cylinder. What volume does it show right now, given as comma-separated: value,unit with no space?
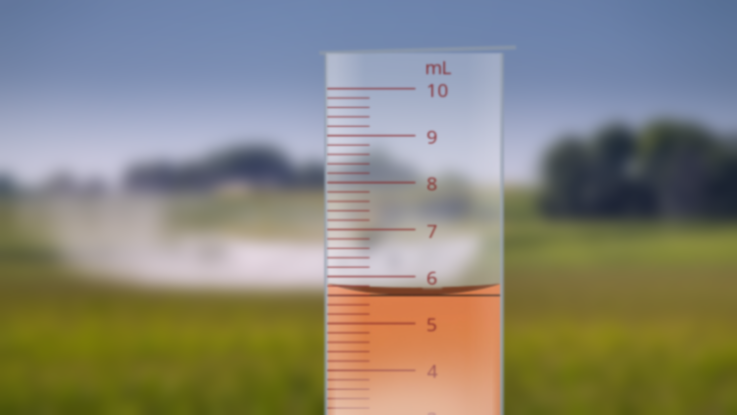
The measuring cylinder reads 5.6,mL
